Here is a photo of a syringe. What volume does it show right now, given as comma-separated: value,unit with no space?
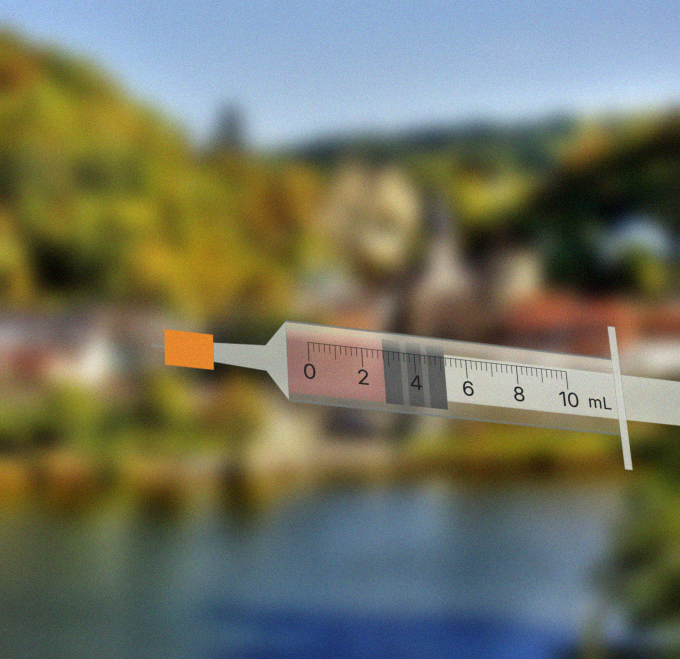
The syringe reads 2.8,mL
